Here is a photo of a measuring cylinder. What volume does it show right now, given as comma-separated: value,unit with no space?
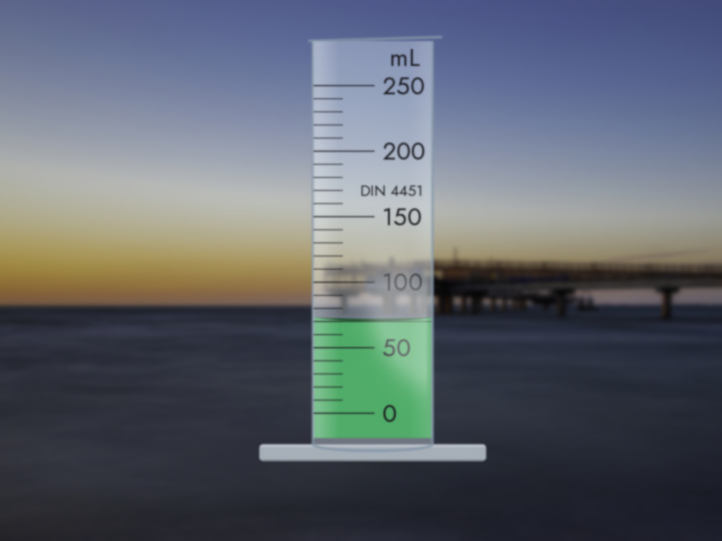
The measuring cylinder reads 70,mL
